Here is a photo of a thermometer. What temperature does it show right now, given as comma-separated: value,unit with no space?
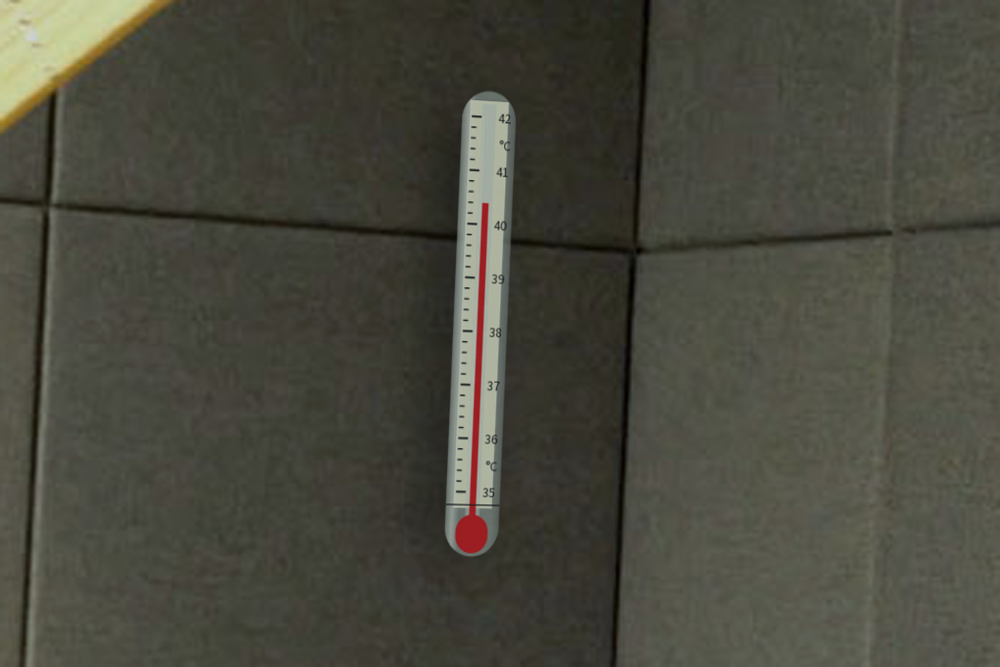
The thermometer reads 40.4,°C
